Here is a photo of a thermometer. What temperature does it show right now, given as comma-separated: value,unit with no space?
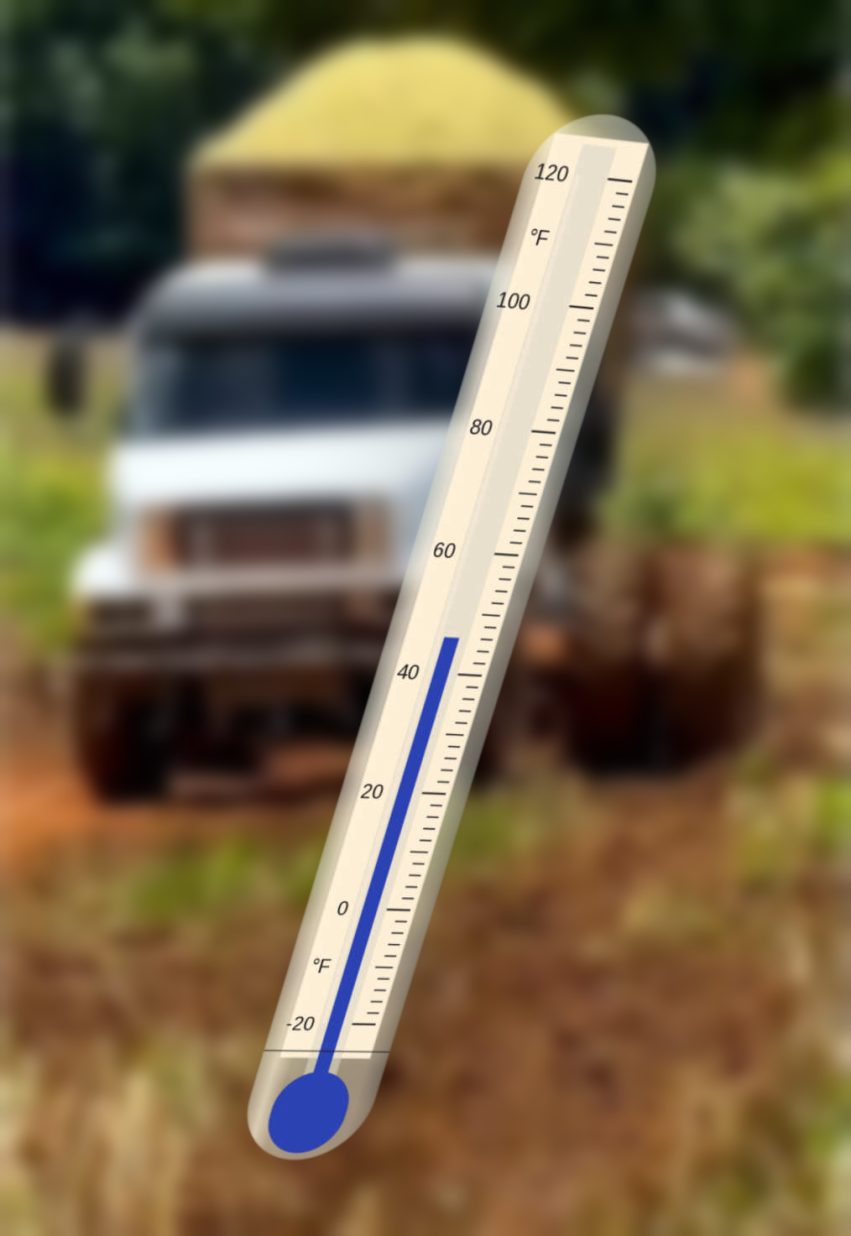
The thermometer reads 46,°F
